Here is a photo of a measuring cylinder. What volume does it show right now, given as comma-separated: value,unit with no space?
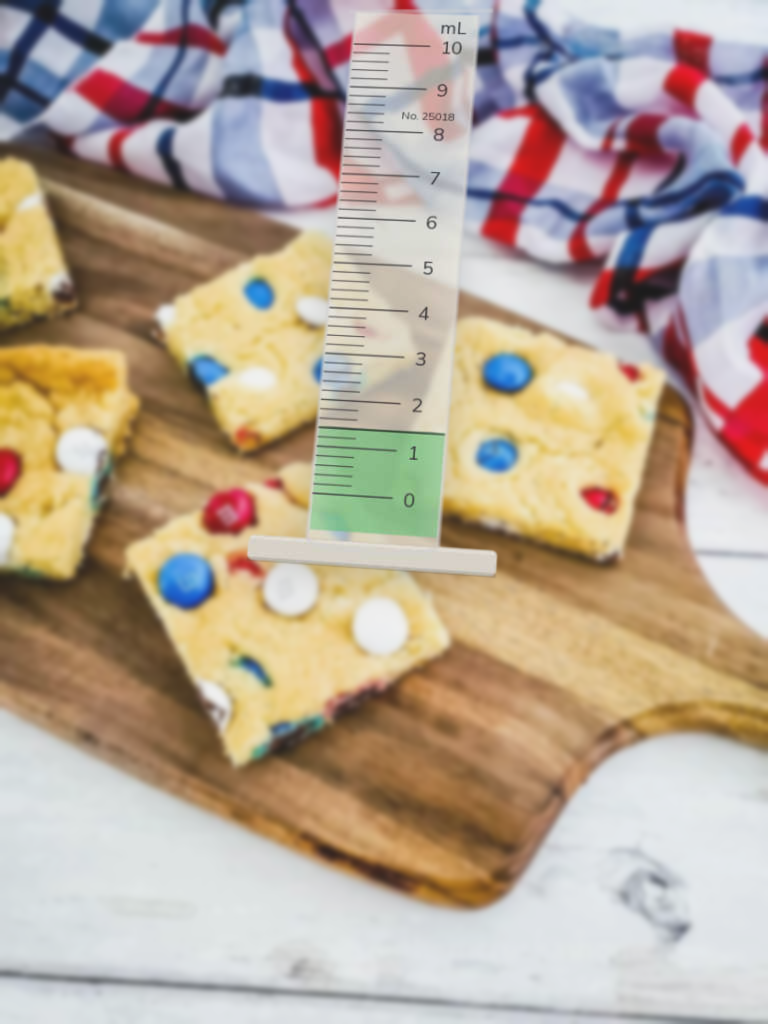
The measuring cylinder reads 1.4,mL
